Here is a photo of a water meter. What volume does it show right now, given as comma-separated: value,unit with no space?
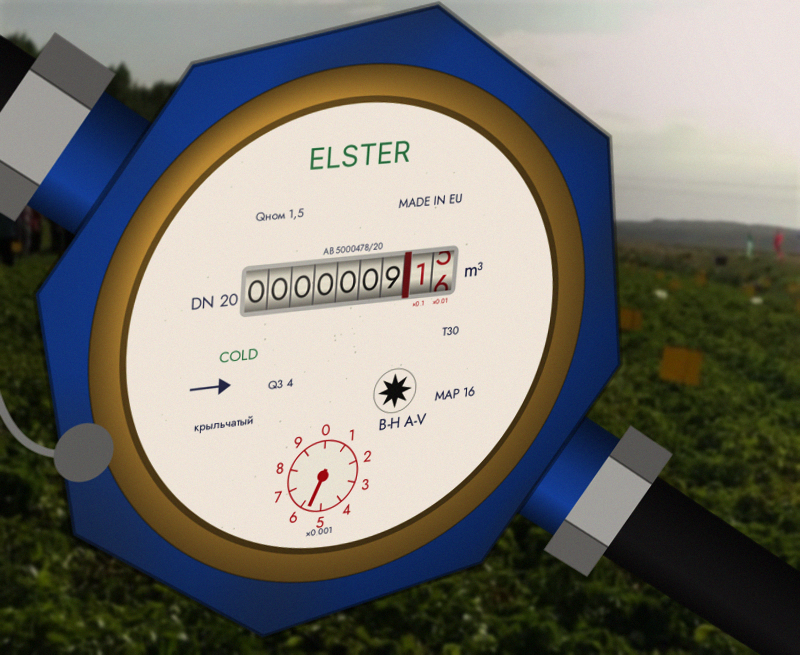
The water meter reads 9.155,m³
